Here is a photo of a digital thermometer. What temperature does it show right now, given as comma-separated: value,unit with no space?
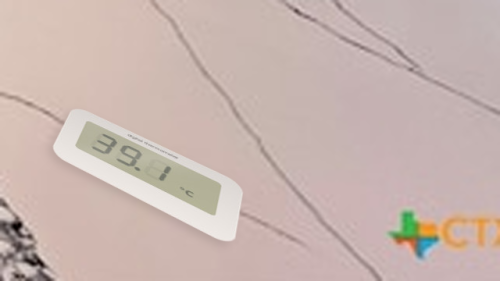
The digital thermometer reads 39.1,°C
